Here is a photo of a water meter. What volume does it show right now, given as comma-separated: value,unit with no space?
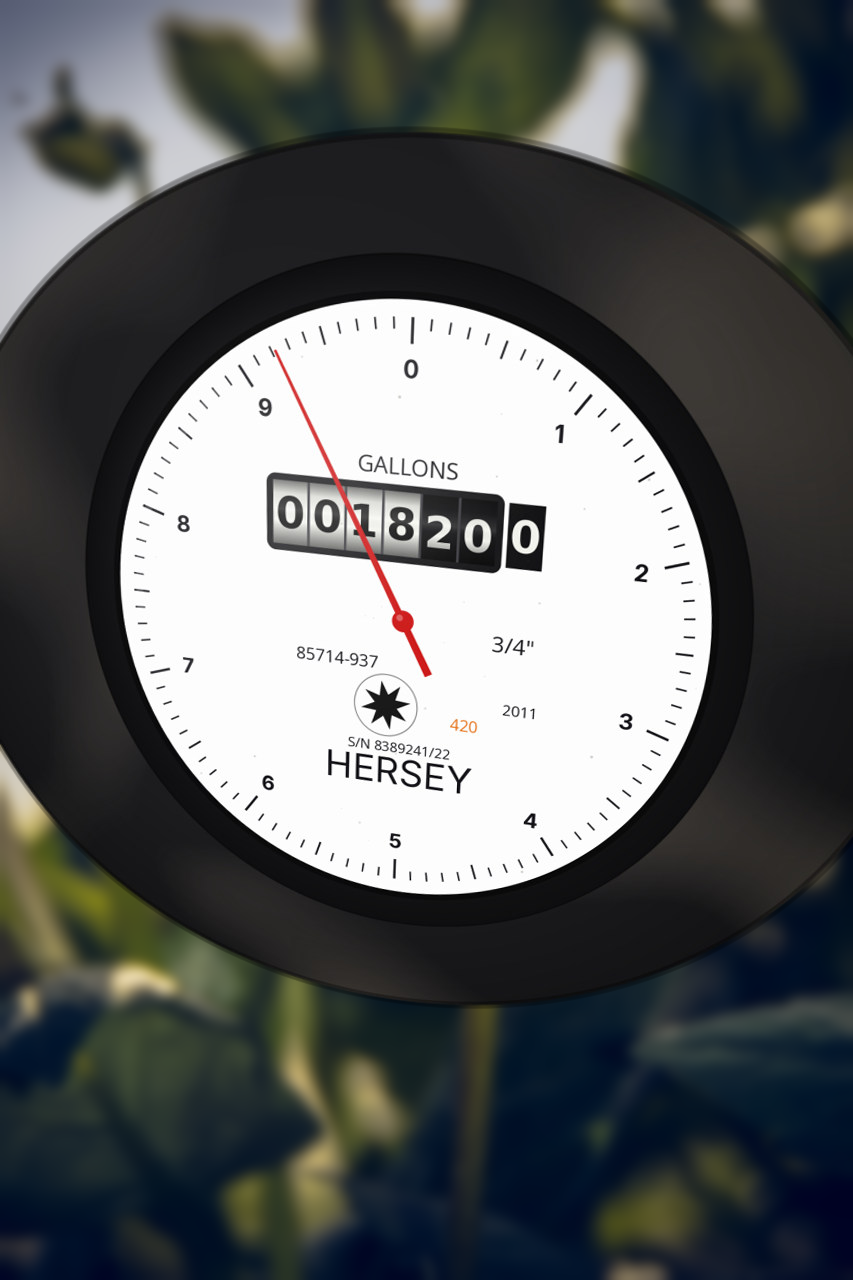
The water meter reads 18199.2,gal
